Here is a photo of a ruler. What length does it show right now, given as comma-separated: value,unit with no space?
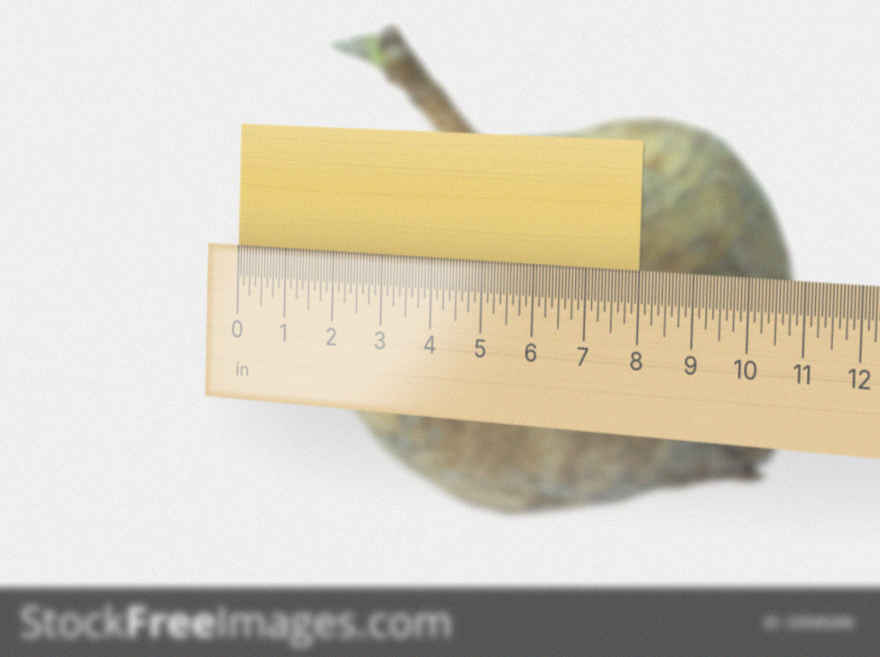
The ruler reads 8,in
